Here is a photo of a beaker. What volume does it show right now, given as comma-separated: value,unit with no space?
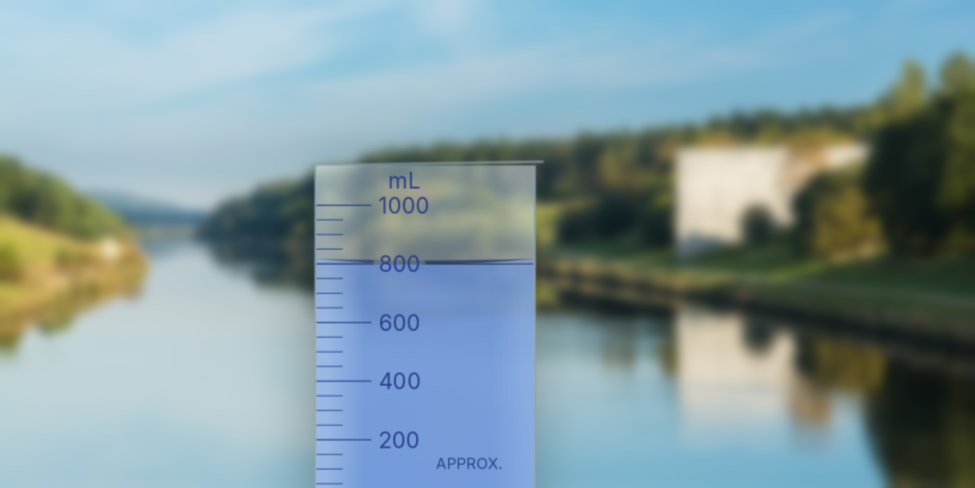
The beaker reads 800,mL
